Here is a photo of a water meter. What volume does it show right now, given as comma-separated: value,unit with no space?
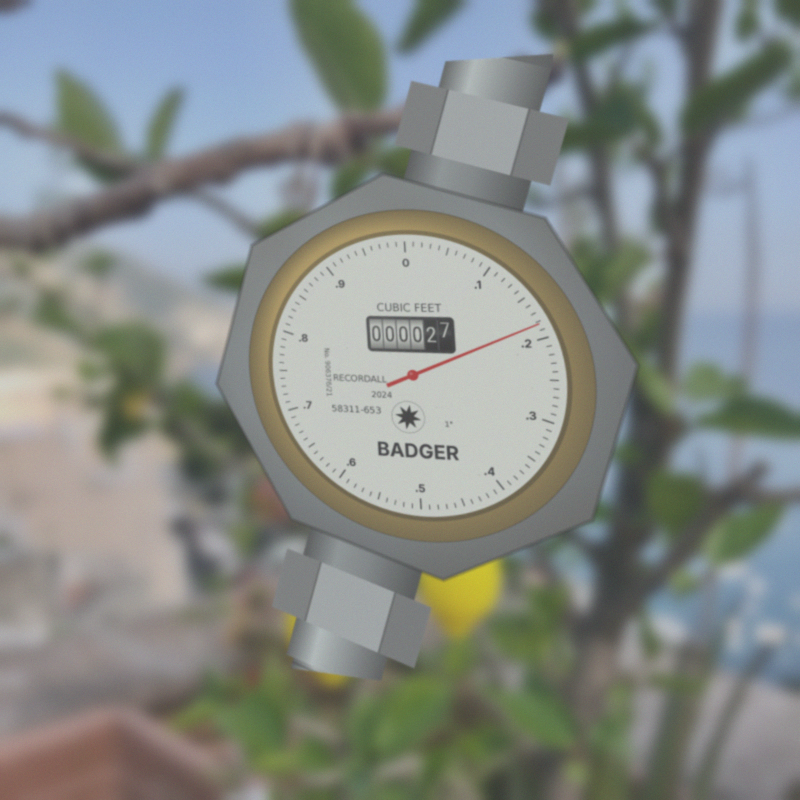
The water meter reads 27.18,ft³
